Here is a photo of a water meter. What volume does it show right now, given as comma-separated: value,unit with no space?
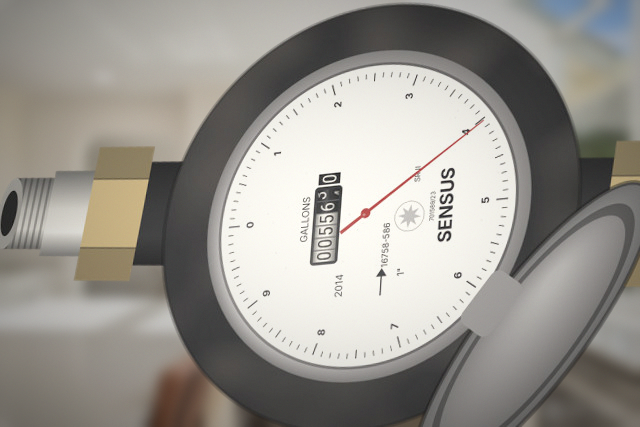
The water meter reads 55634.0,gal
